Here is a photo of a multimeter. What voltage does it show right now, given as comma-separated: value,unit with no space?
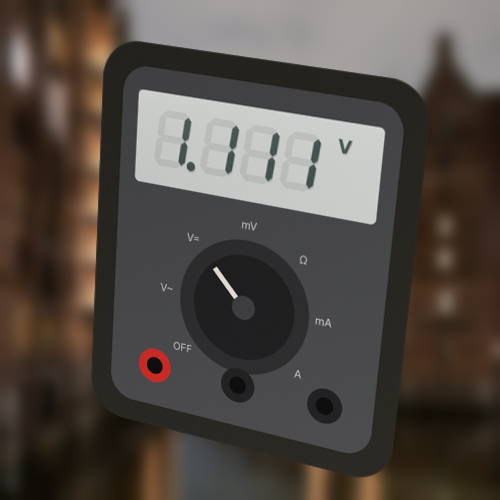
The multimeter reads 1.111,V
